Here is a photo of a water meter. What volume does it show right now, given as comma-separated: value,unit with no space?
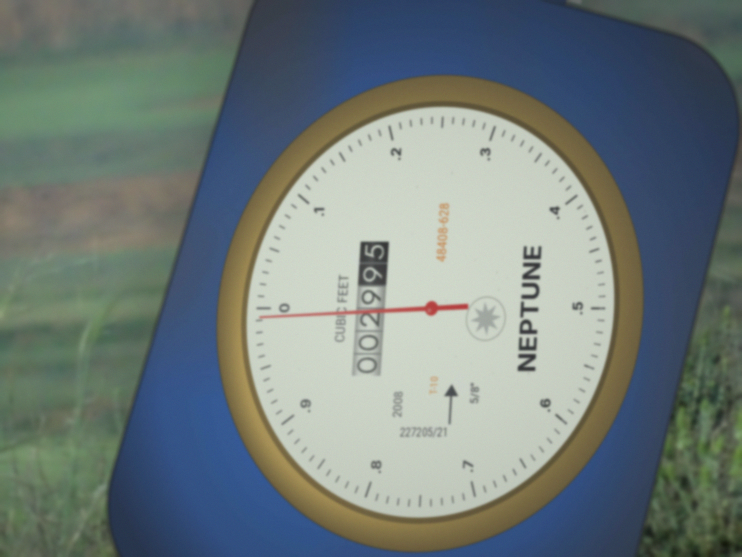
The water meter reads 2994.99,ft³
